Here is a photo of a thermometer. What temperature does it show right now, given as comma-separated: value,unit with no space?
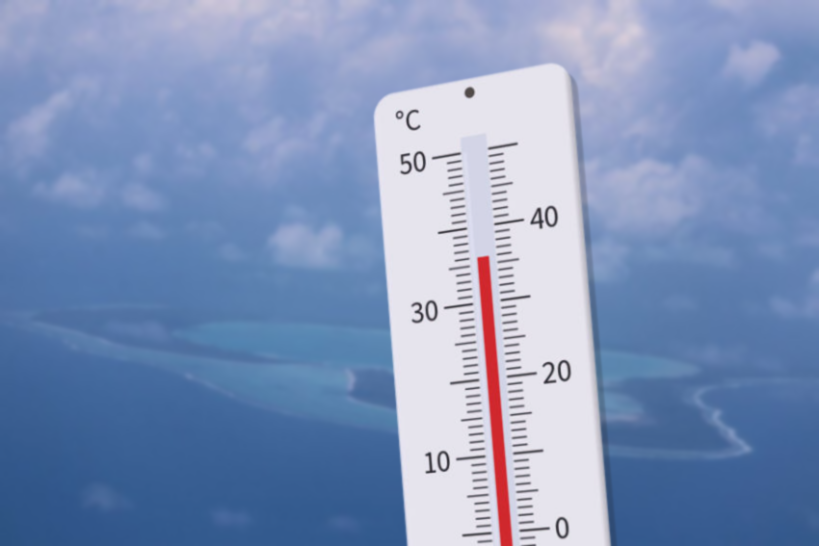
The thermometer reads 36,°C
